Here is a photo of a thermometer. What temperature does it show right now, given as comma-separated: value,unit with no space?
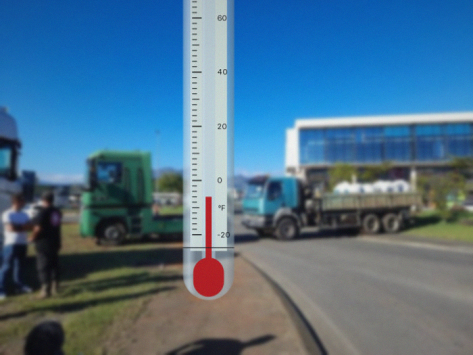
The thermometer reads -6,°F
